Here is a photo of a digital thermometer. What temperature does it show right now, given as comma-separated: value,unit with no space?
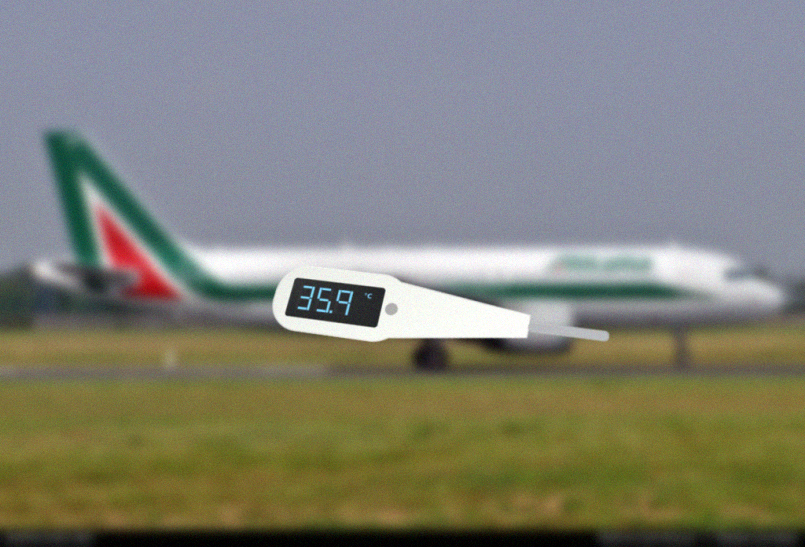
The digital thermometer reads 35.9,°C
